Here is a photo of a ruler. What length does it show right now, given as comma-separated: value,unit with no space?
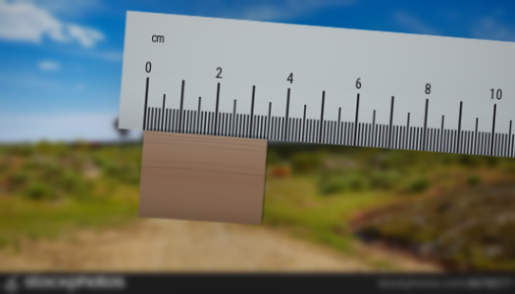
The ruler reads 3.5,cm
